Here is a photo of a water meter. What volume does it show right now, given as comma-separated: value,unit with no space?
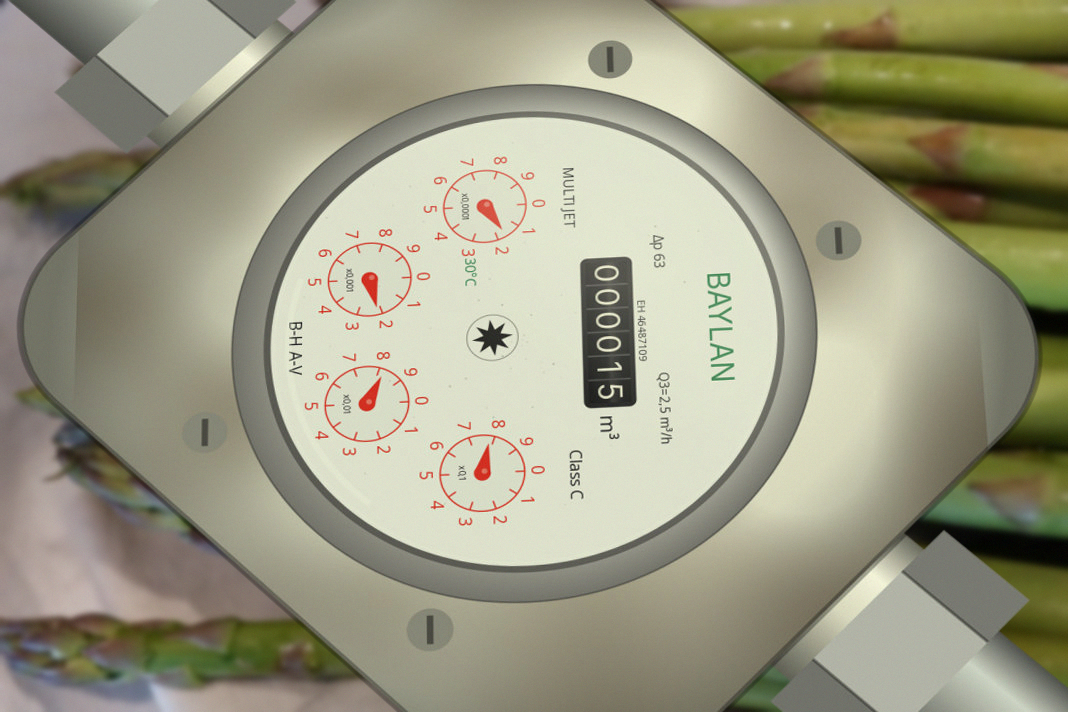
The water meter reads 15.7821,m³
